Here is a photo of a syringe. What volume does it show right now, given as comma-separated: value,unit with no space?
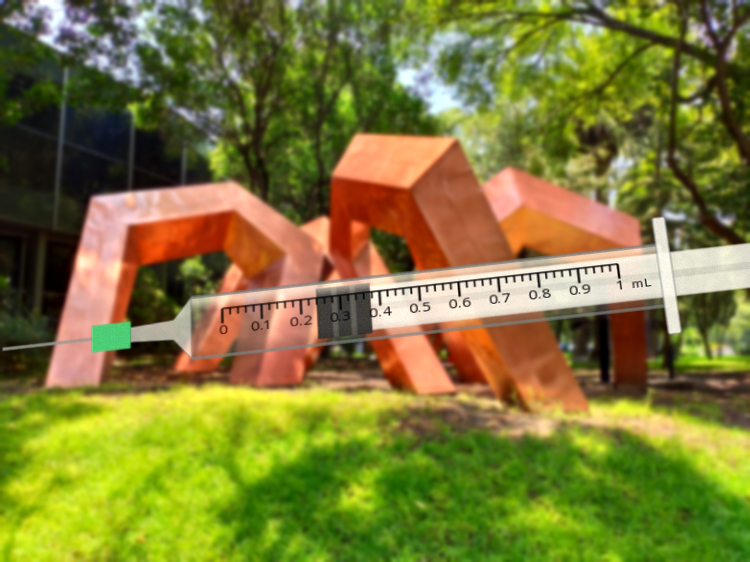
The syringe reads 0.24,mL
